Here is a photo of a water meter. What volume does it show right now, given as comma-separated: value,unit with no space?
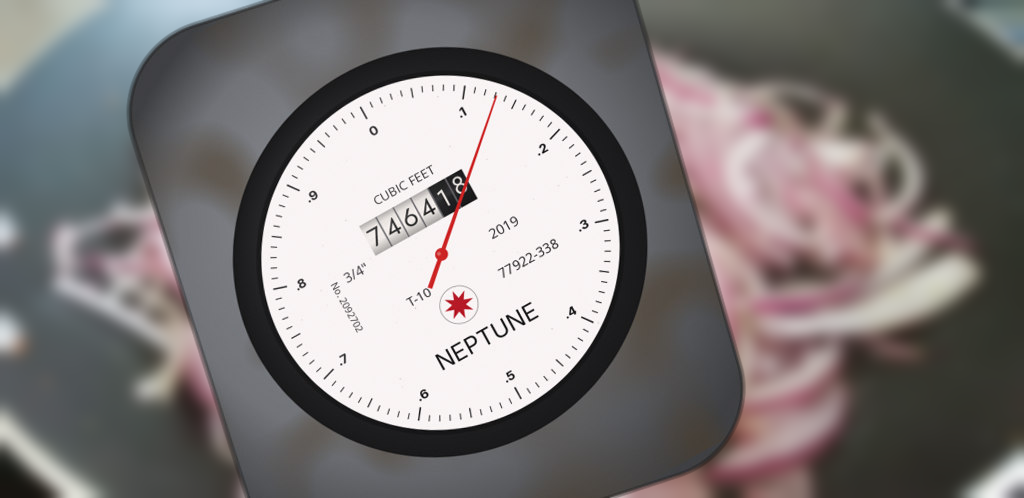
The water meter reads 746418.13,ft³
